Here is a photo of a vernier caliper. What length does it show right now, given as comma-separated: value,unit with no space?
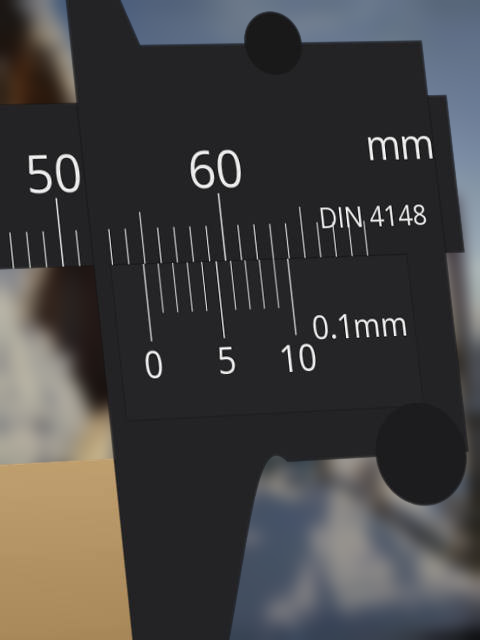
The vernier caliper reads 54.9,mm
